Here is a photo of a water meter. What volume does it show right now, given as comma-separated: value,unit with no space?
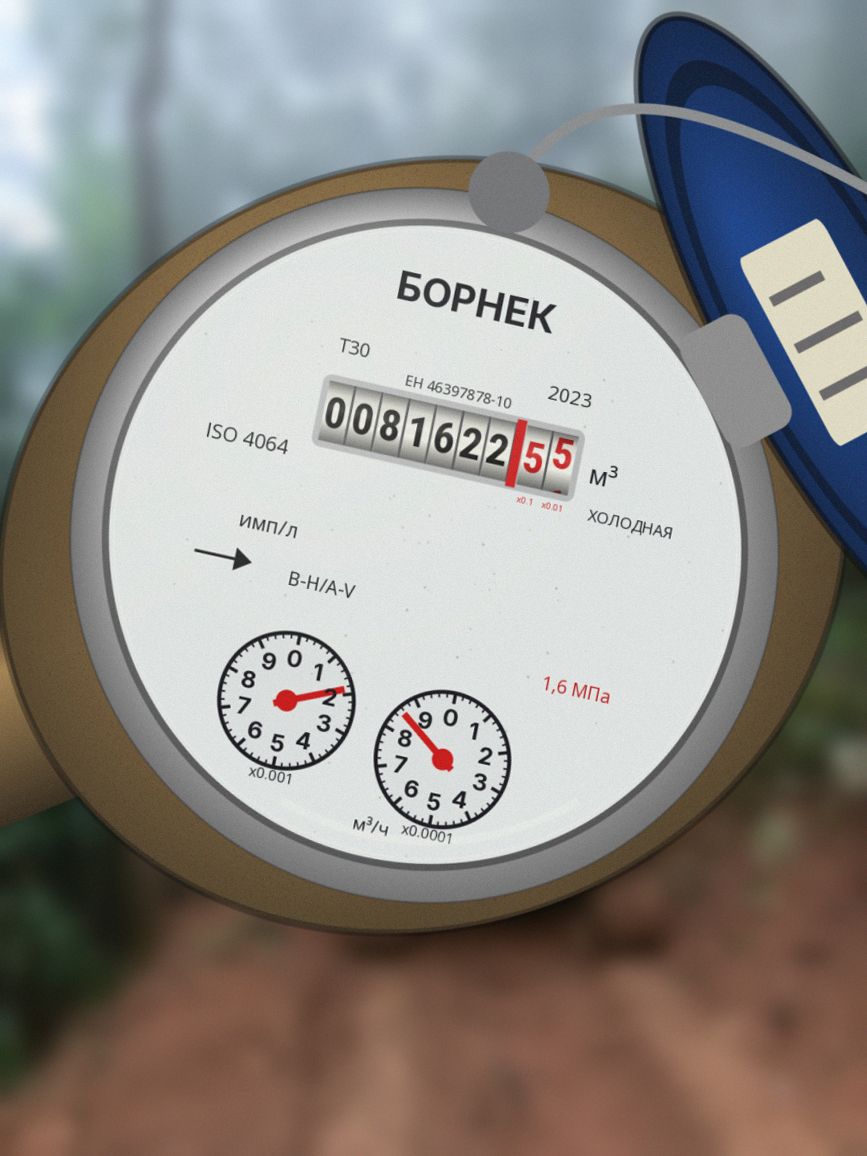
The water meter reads 81622.5518,m³
